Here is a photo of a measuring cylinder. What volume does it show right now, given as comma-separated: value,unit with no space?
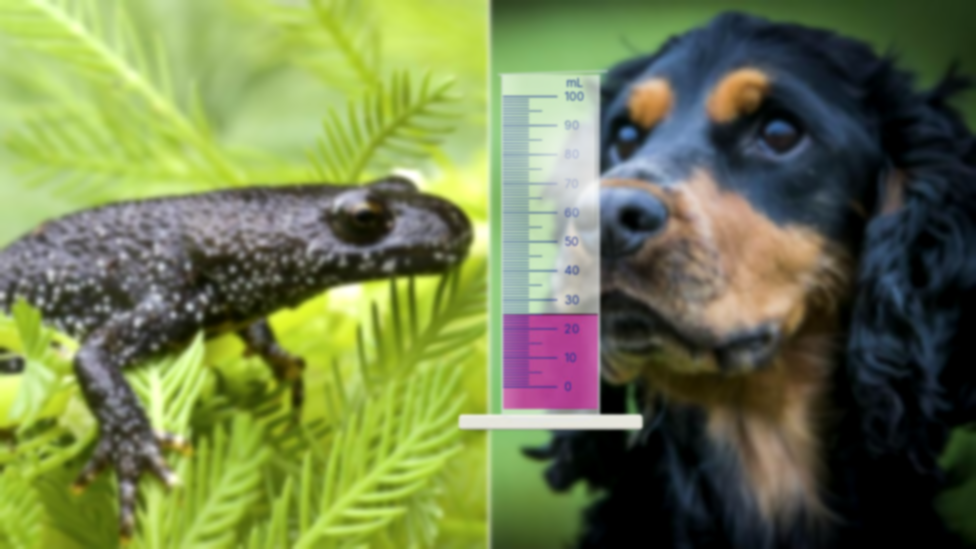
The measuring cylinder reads 25,mL
